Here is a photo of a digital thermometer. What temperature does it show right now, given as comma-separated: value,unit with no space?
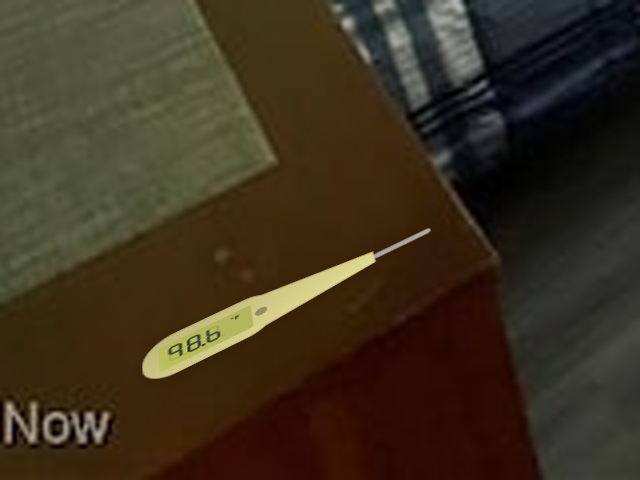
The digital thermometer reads 98.6,°F
